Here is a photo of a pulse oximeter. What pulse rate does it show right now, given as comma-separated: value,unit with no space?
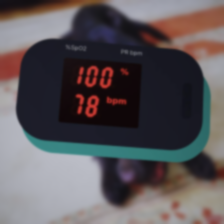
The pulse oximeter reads 78,bpm
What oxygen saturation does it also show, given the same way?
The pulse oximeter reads 100,%
